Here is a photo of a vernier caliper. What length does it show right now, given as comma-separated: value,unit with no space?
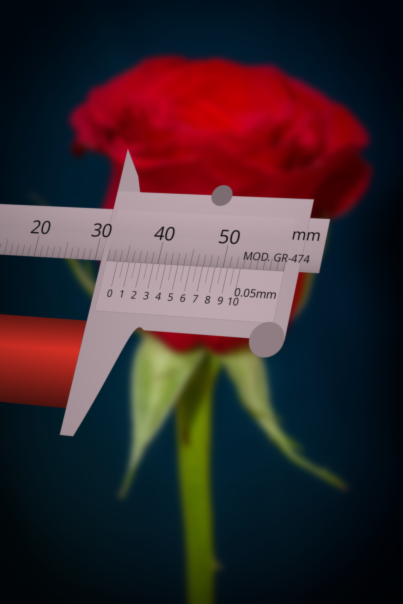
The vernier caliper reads 33.6,mm
